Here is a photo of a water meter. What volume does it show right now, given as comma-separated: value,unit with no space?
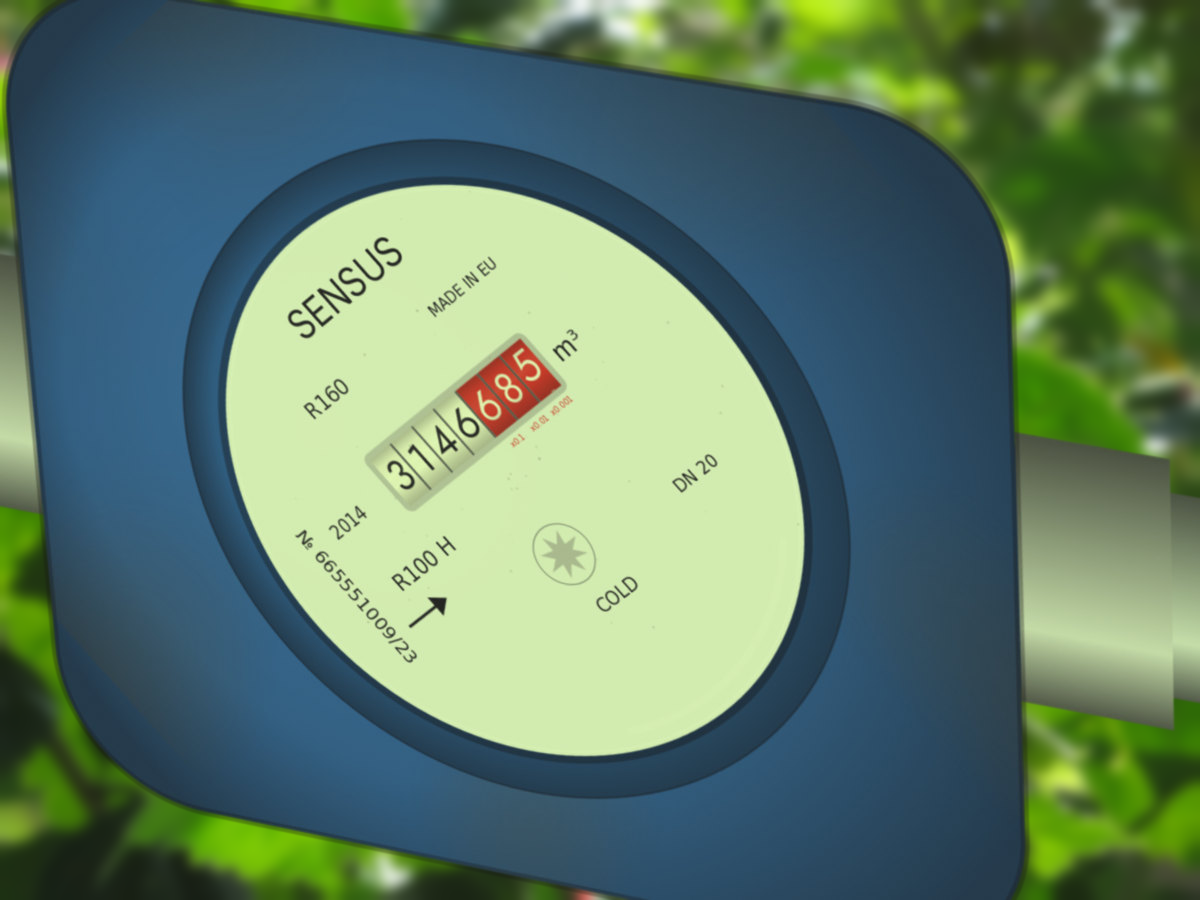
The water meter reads 3146.685,m³
